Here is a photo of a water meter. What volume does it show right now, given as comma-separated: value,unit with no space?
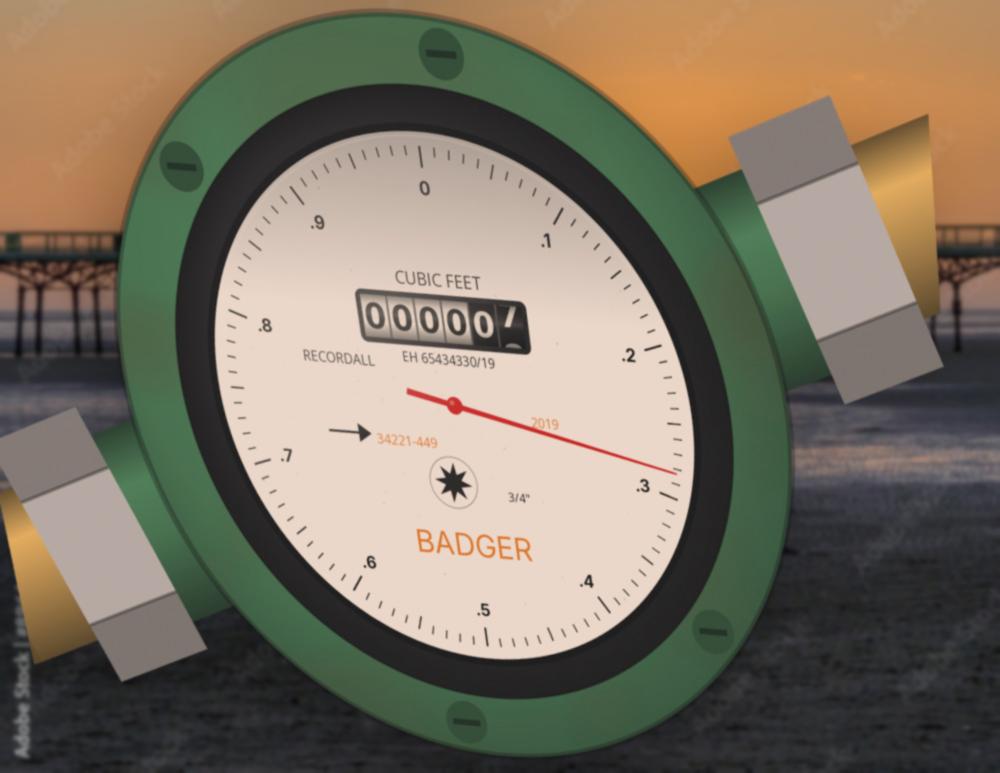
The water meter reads 7.28,ft³
